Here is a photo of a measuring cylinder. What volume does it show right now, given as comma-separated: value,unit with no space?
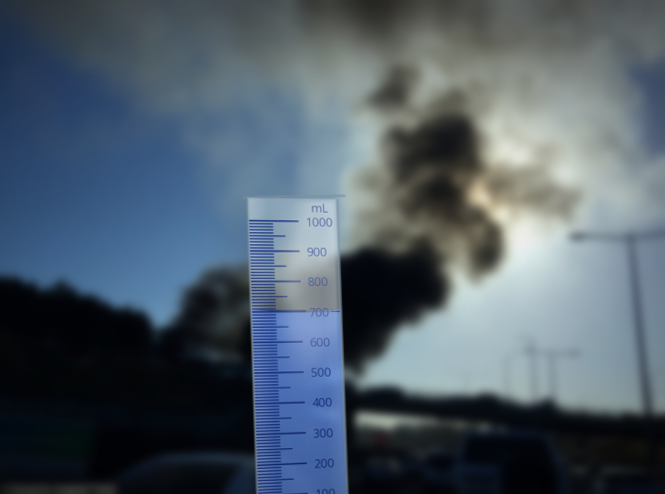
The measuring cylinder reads 700,mL
